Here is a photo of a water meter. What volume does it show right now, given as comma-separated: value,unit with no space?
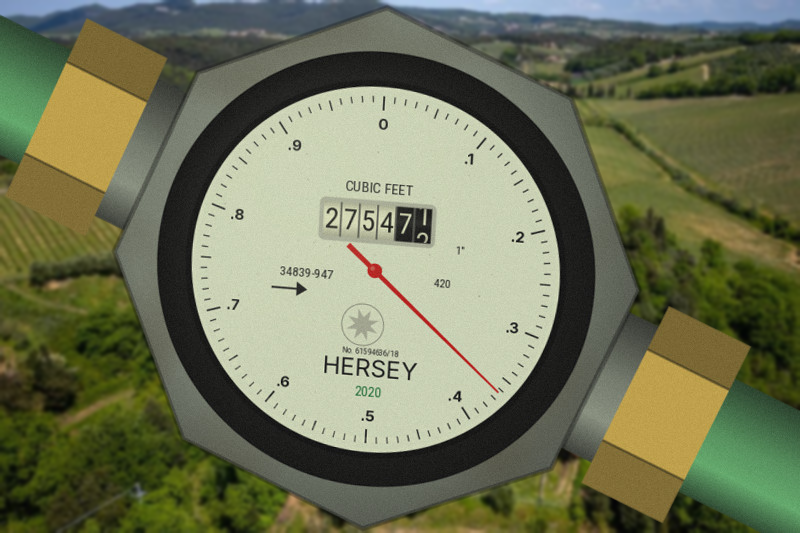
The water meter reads 275471.36,ft³
